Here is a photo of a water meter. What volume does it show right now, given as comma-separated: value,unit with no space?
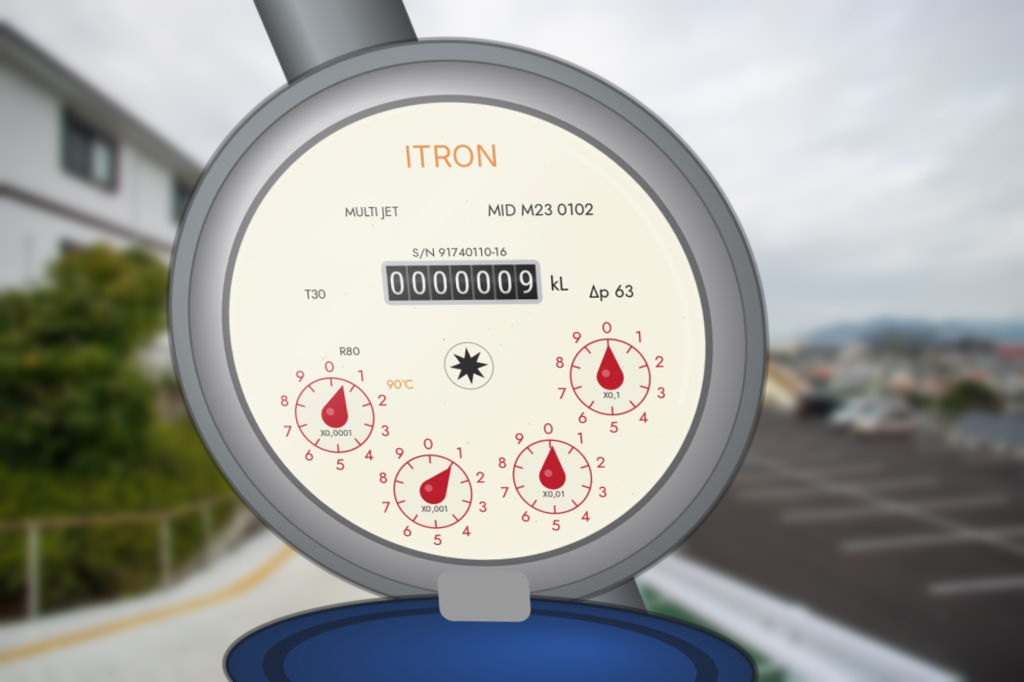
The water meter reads 9.0010,kL
